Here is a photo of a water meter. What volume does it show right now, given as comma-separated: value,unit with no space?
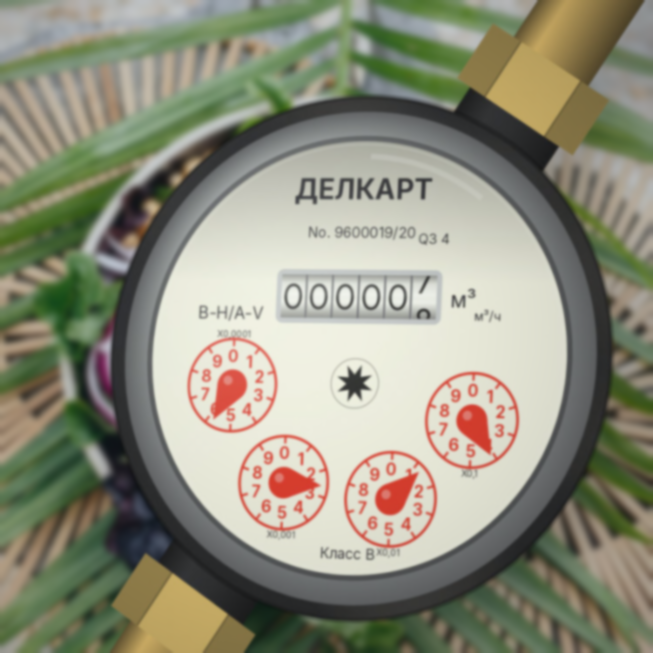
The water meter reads 7.4125,m³
